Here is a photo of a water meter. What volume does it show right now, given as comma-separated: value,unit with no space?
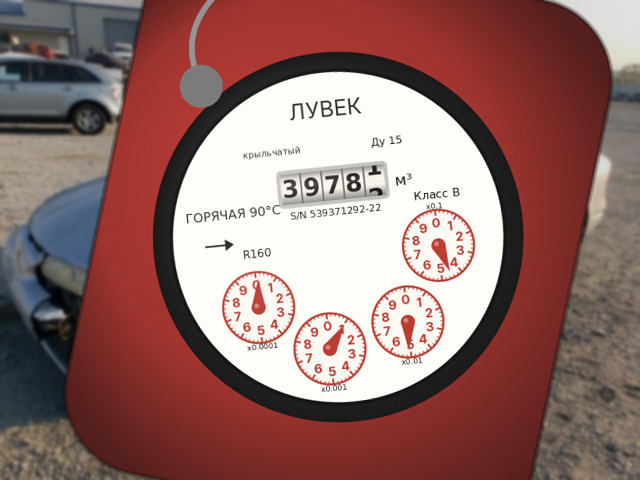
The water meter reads 39781.4510,m³
